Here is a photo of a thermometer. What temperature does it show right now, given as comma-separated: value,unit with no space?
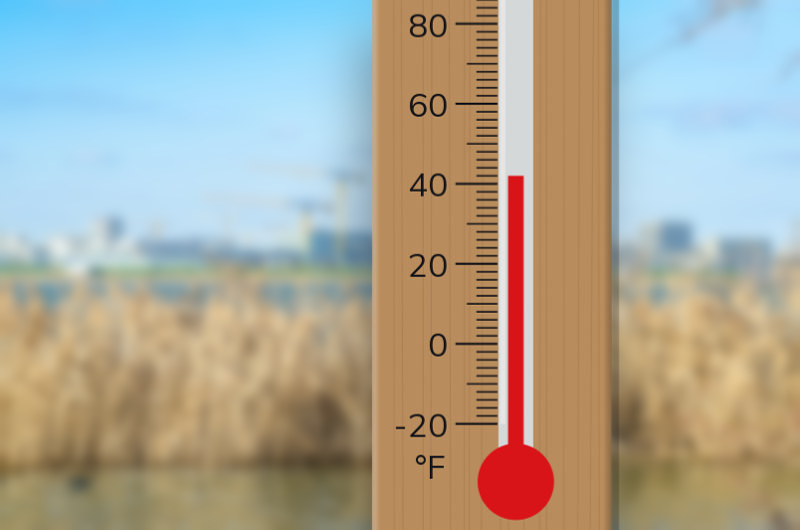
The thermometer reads 42,°F
